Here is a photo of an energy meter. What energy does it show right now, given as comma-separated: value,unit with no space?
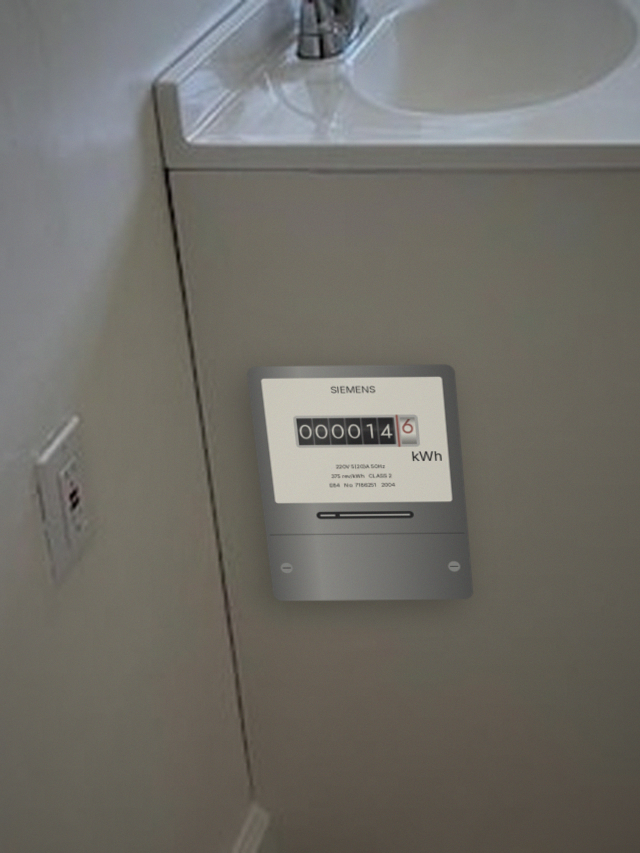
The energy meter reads 14.6,kWh
